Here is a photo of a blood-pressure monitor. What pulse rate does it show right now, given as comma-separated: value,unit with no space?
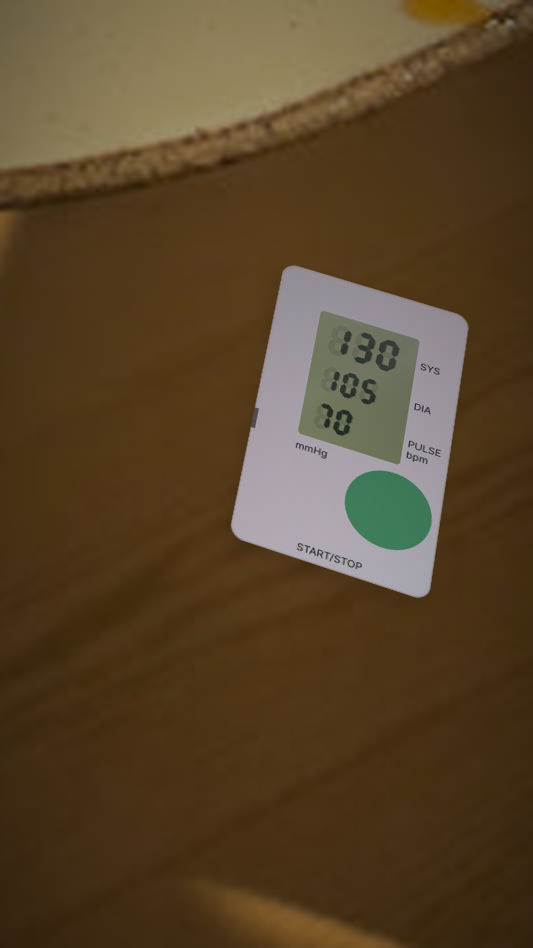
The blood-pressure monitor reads 70,bpm
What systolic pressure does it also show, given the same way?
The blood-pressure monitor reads 130,mmHg
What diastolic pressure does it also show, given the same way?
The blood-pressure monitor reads 105,mmHg
